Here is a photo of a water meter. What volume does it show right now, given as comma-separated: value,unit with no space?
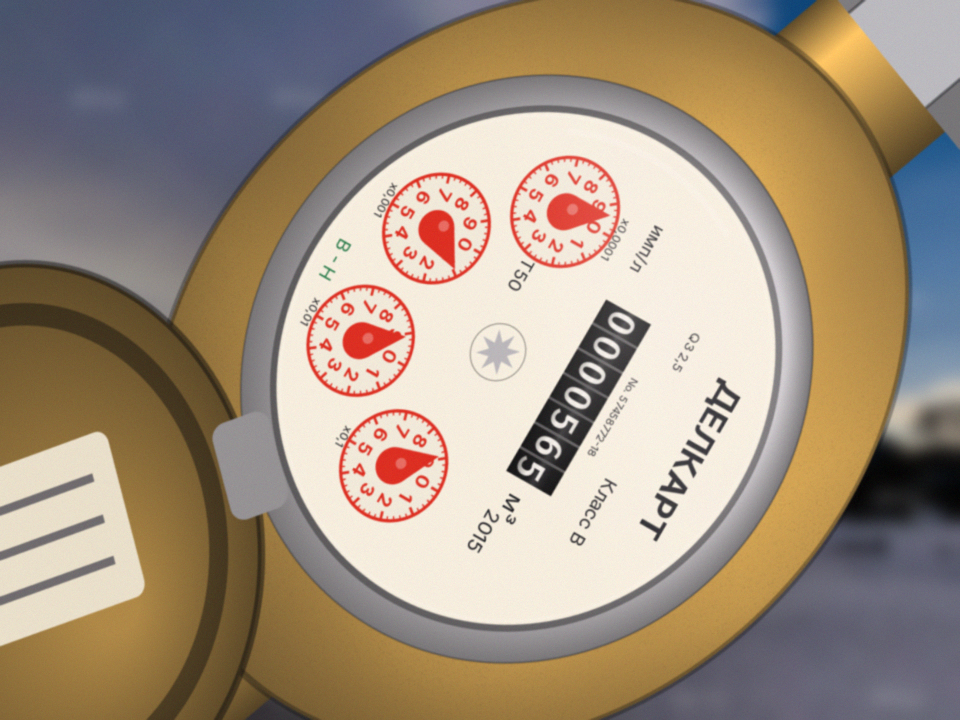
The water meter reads 564.8909,m³
